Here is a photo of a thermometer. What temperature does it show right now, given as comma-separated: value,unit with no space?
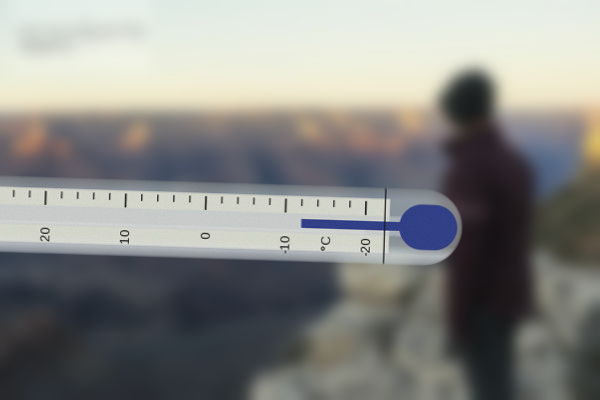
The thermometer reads -12,°C
